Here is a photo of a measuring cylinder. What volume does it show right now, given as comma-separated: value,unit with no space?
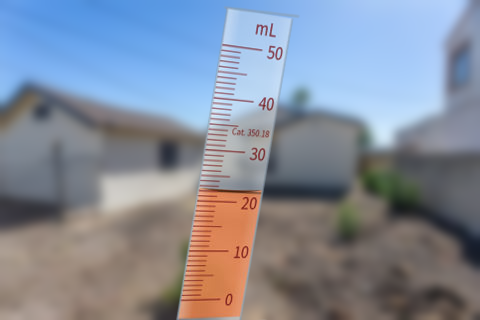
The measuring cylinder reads 22,mL
